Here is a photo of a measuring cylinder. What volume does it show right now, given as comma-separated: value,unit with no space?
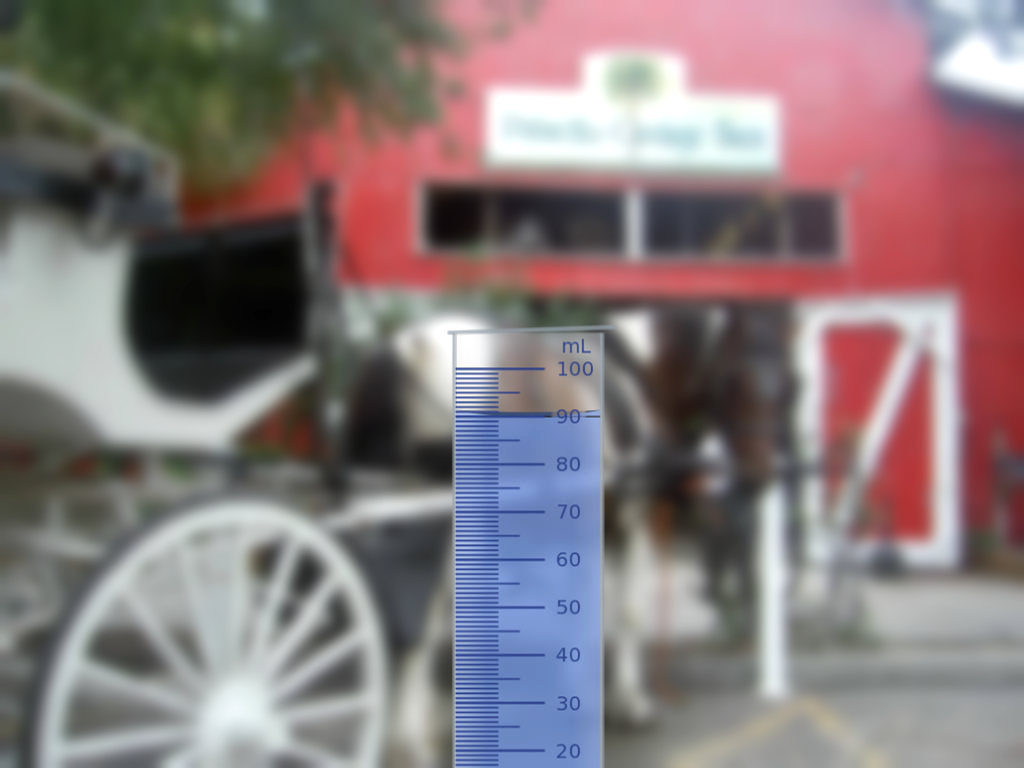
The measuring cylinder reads 90,mL
